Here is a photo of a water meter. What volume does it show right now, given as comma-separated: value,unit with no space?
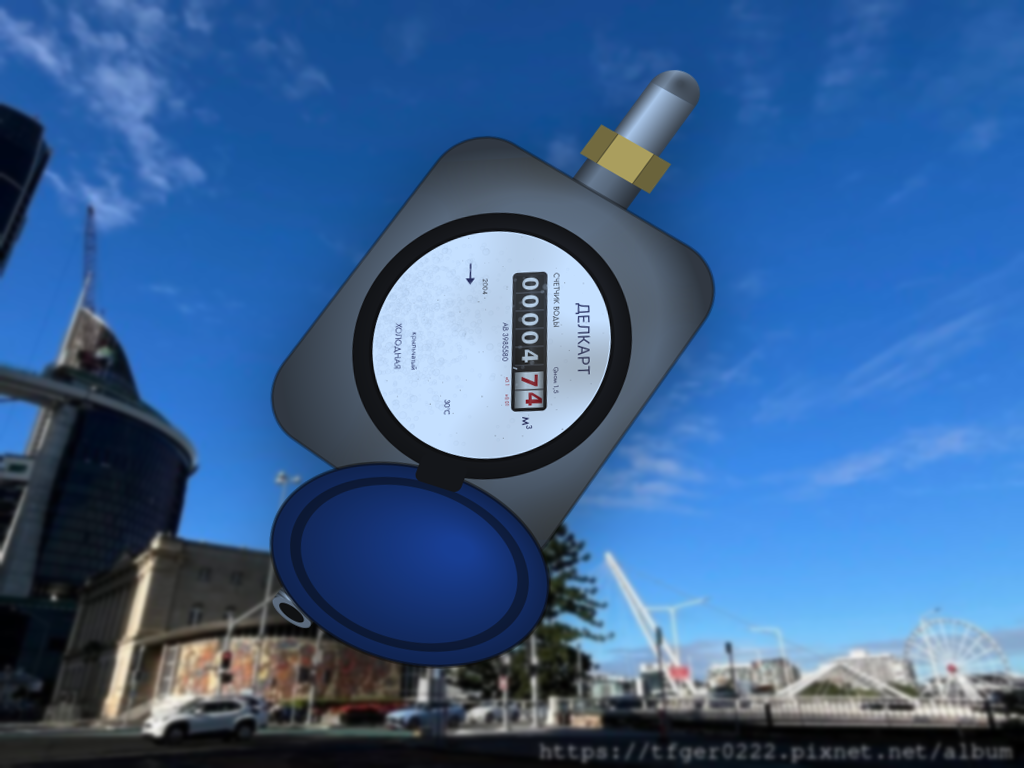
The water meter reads 4.74,m³
